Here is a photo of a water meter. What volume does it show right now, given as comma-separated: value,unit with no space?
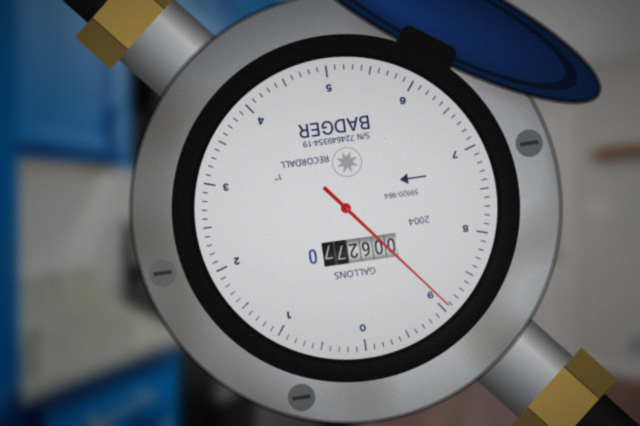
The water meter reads 62768.9,gal
